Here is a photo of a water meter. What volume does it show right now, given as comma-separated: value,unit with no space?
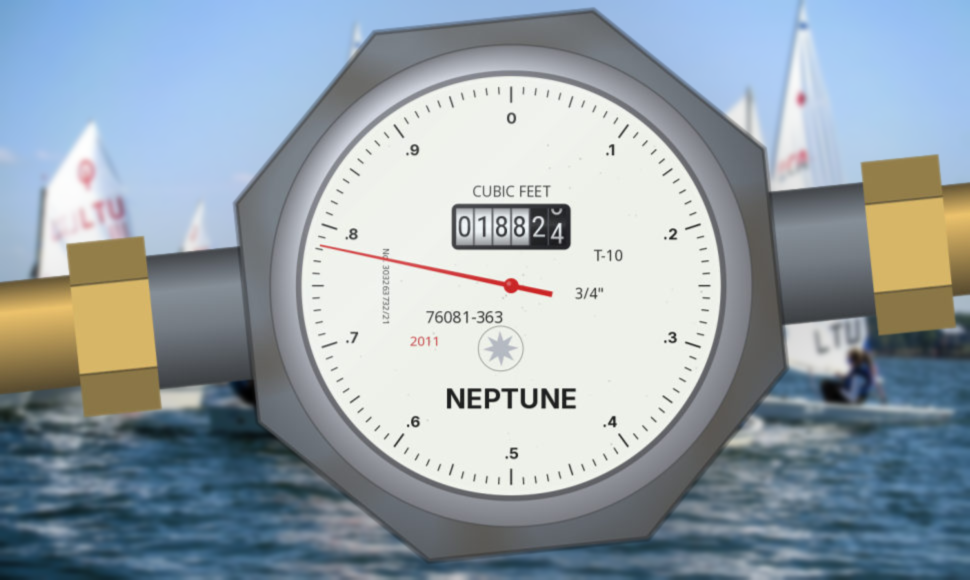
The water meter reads 18823.78,ft³
